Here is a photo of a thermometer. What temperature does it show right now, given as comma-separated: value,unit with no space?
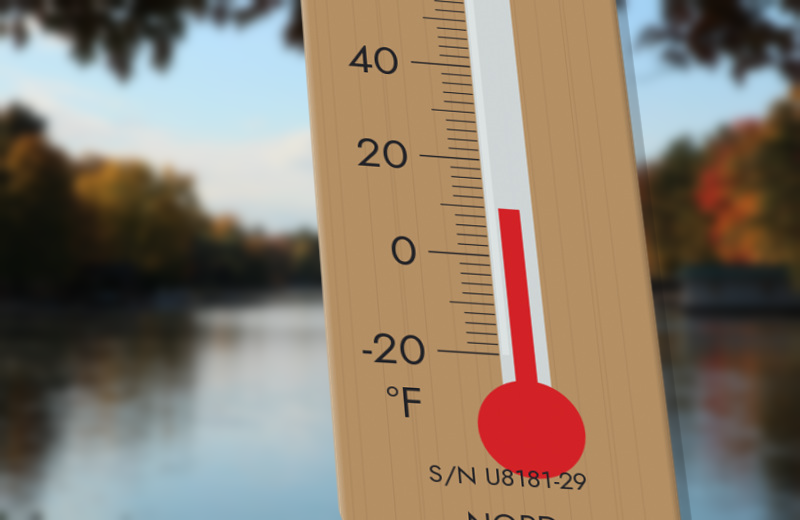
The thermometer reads 10,°F
